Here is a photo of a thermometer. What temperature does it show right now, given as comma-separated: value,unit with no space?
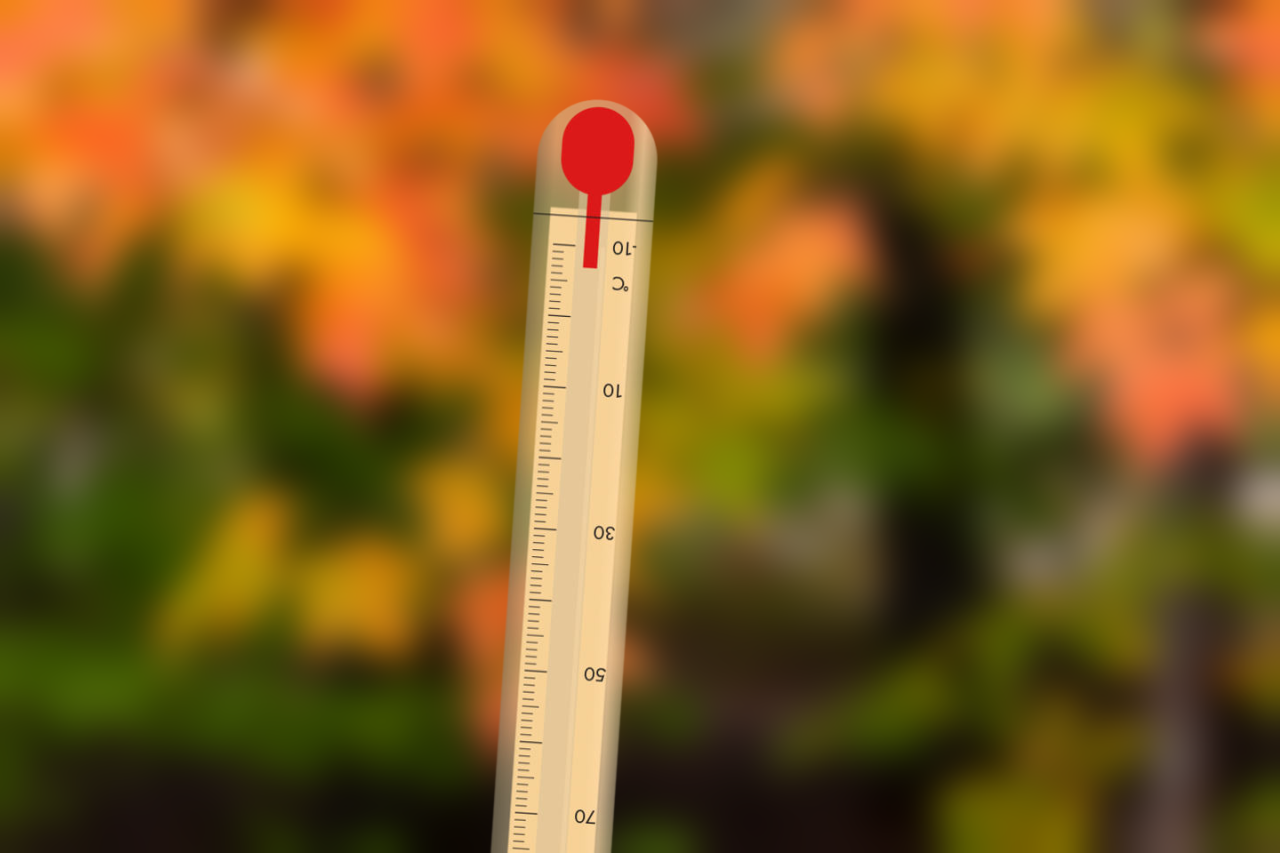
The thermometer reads -7,°C
